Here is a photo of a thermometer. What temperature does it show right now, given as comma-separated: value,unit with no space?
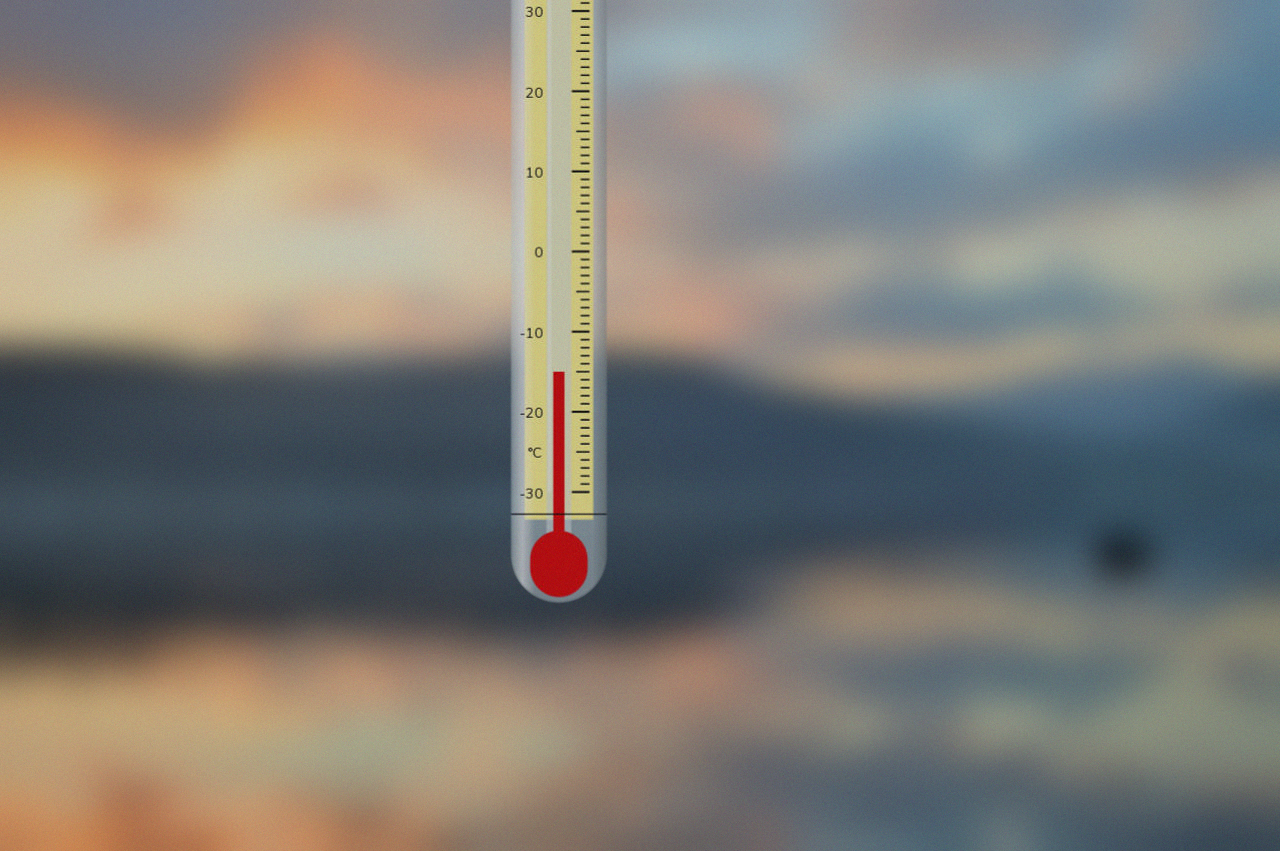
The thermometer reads -15,°C
